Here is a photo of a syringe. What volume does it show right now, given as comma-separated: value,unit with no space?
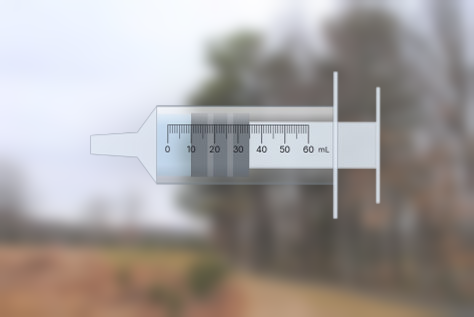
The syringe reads 10,mL
